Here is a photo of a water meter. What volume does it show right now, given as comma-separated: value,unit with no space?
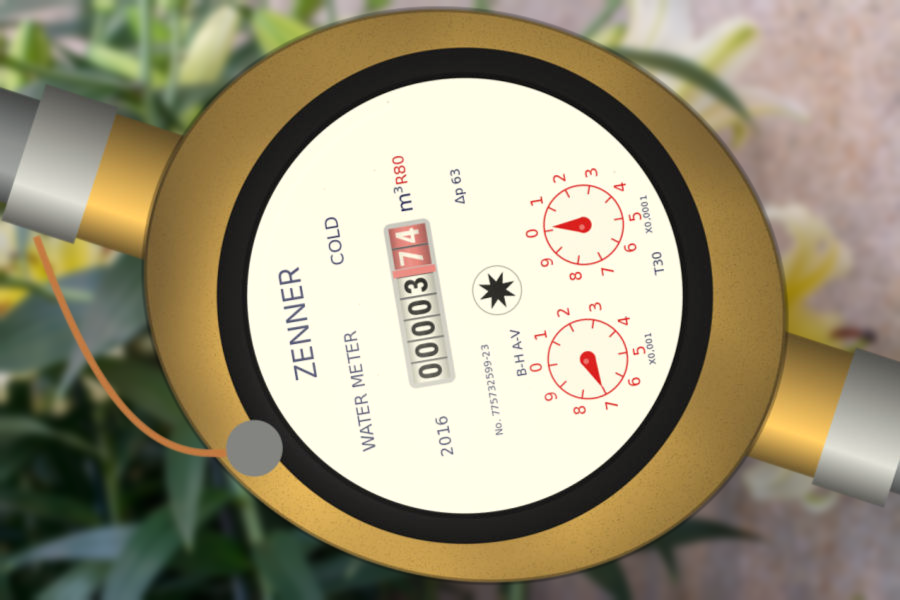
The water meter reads 3.7470,m³
